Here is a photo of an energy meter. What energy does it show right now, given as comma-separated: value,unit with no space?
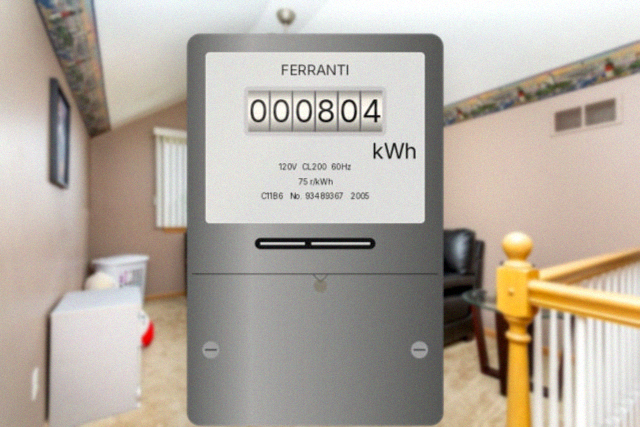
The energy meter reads 804,kWh
